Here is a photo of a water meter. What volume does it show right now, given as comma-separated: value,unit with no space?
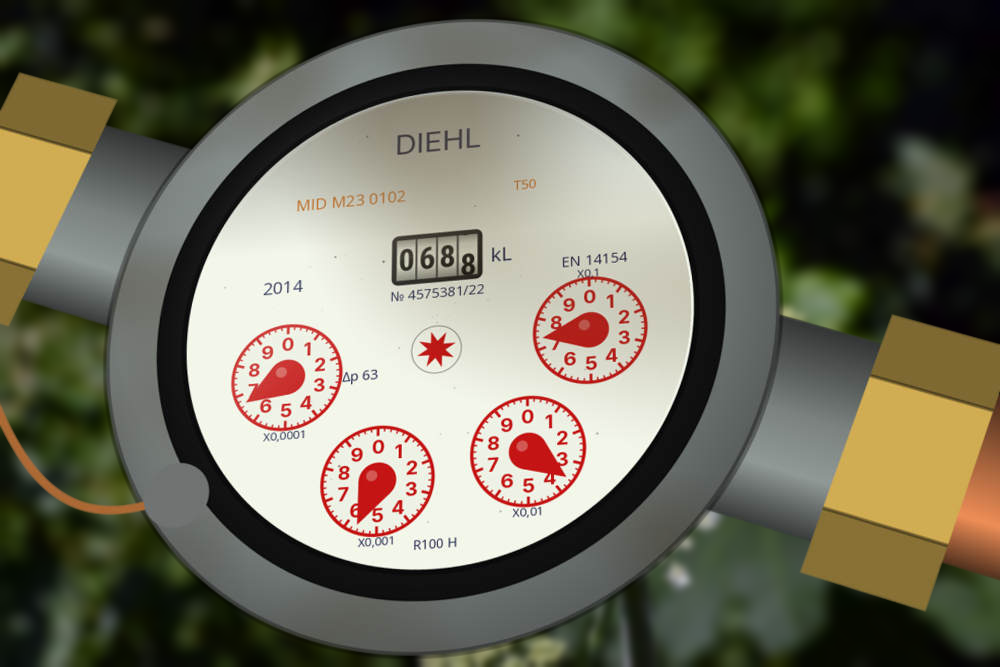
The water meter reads 687.7356,kL
